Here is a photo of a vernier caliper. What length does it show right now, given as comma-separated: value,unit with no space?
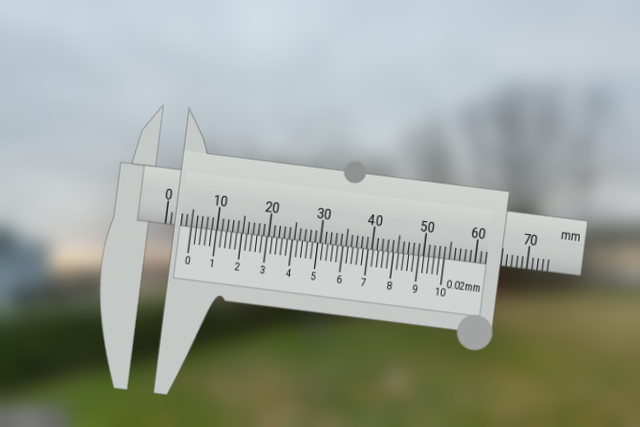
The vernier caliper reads 5.0,mm
